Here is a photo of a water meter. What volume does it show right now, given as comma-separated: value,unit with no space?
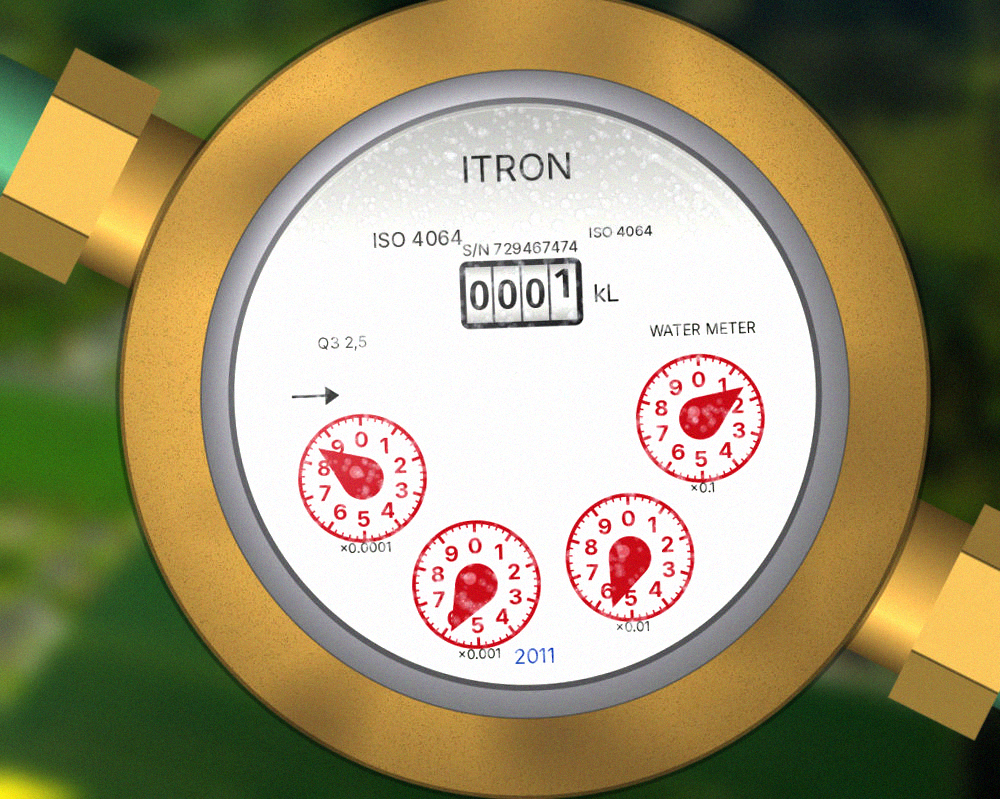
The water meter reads 1.1558,kL
